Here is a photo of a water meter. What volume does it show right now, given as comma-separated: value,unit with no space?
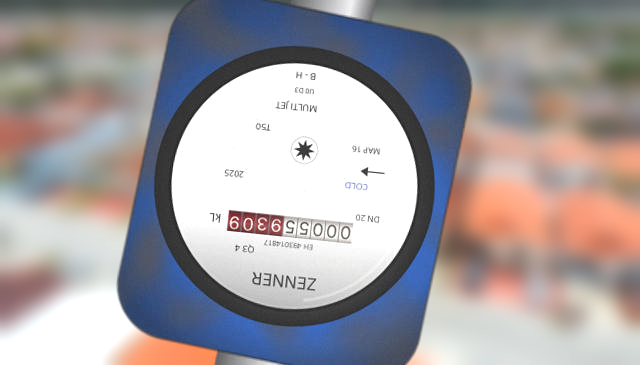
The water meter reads 55.9309,kL
